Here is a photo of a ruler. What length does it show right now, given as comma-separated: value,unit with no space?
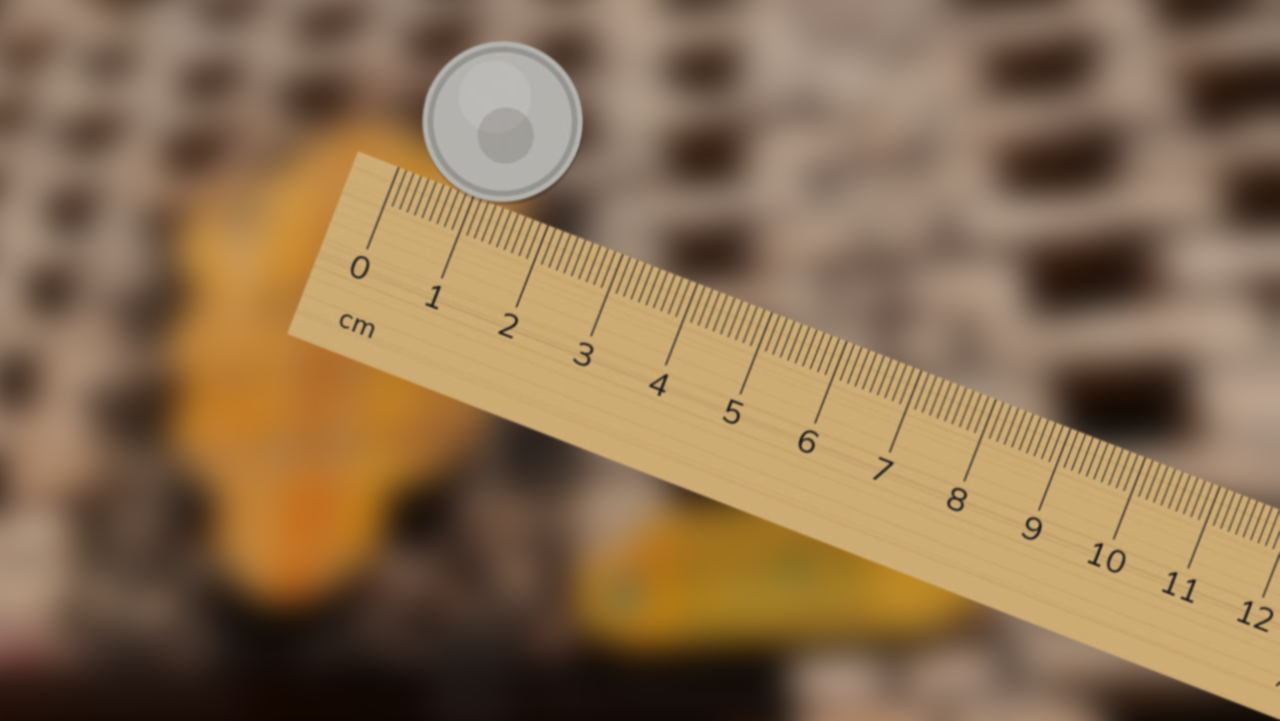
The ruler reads 2,cm
